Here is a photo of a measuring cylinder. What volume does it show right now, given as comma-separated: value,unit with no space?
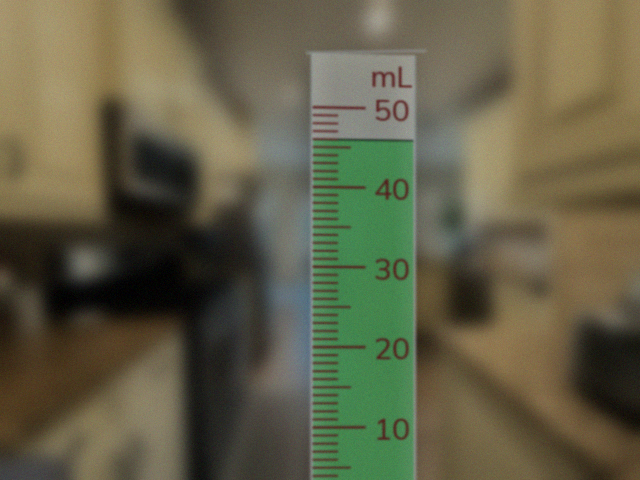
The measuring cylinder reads 46,mL
